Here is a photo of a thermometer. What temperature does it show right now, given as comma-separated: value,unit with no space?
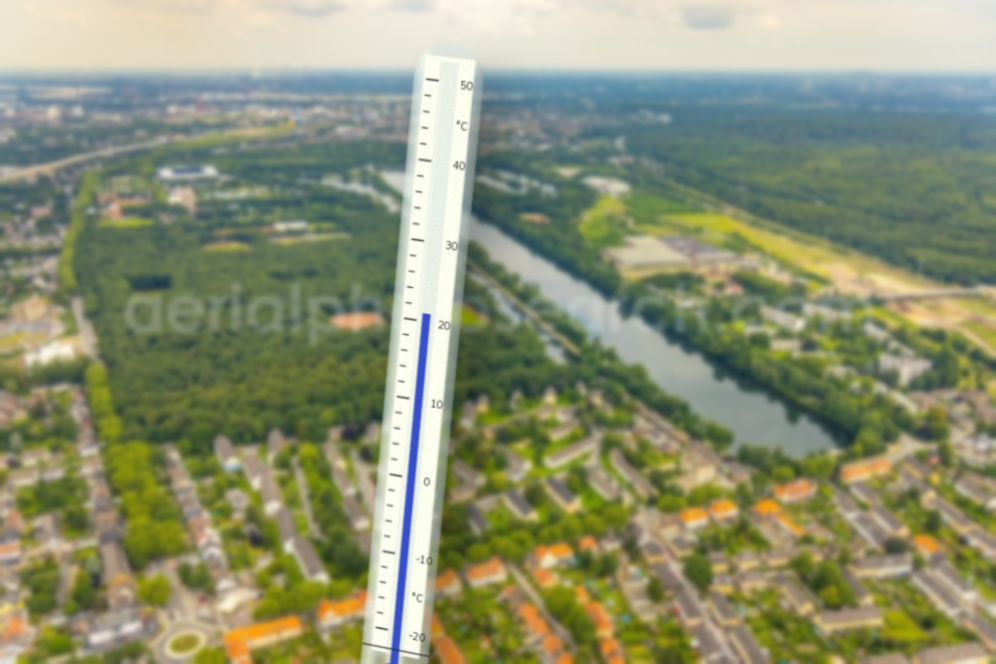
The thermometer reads 21,°C
